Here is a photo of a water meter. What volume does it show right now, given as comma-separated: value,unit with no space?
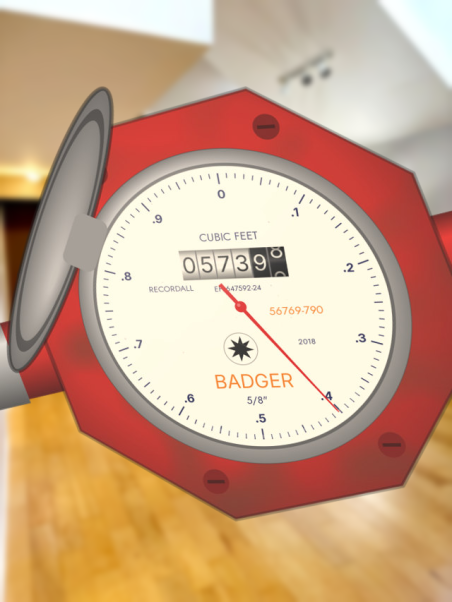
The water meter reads 57398.40,ft³
